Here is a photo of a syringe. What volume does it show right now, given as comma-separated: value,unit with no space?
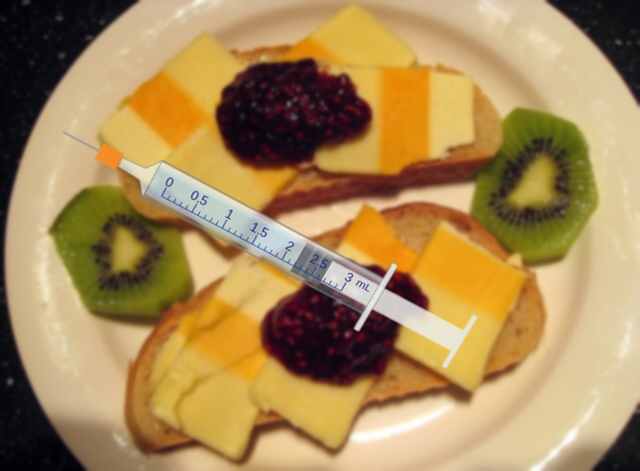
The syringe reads 2.2,mL
